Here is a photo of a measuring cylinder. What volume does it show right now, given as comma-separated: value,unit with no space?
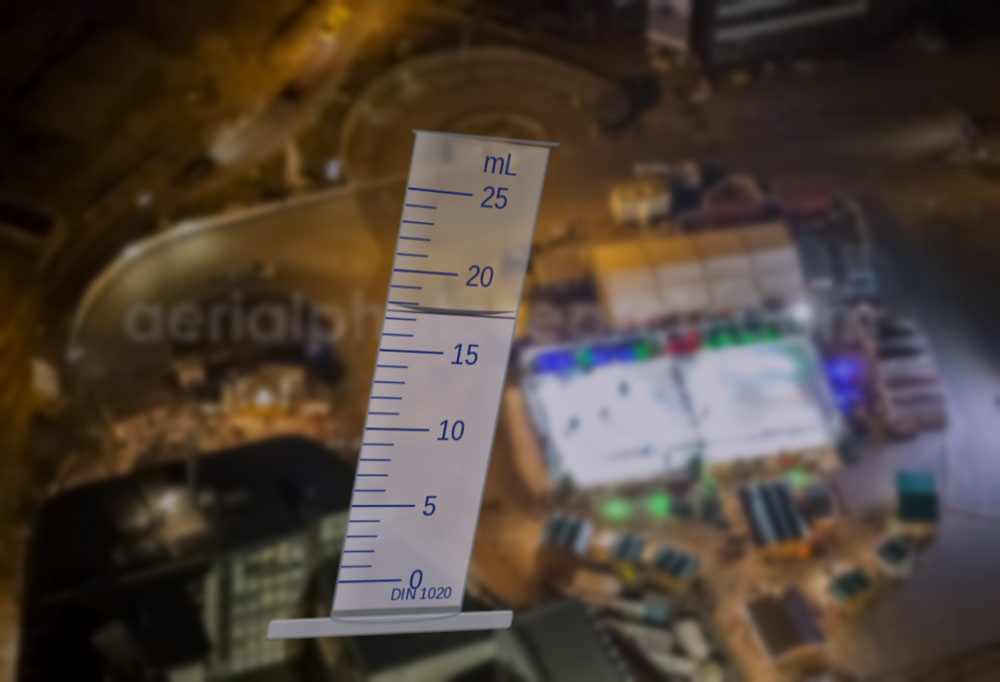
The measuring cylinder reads 17.5,mL
